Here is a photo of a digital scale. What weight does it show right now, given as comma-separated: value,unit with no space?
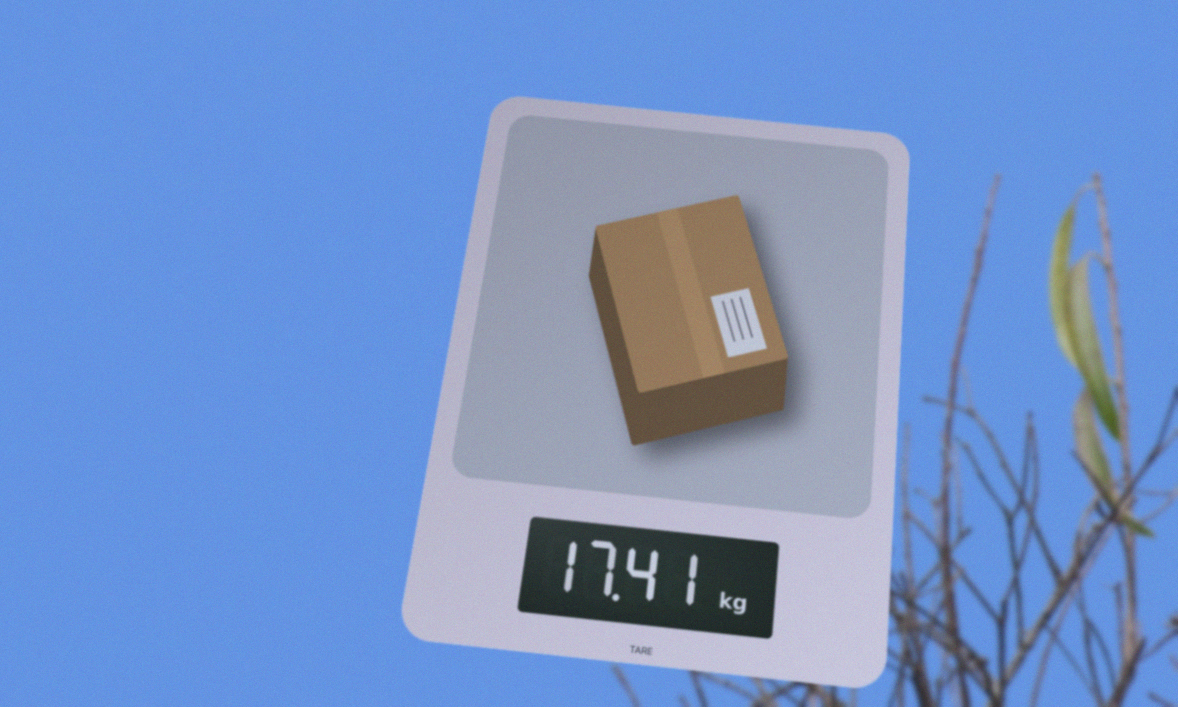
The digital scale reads 17.41,kg
